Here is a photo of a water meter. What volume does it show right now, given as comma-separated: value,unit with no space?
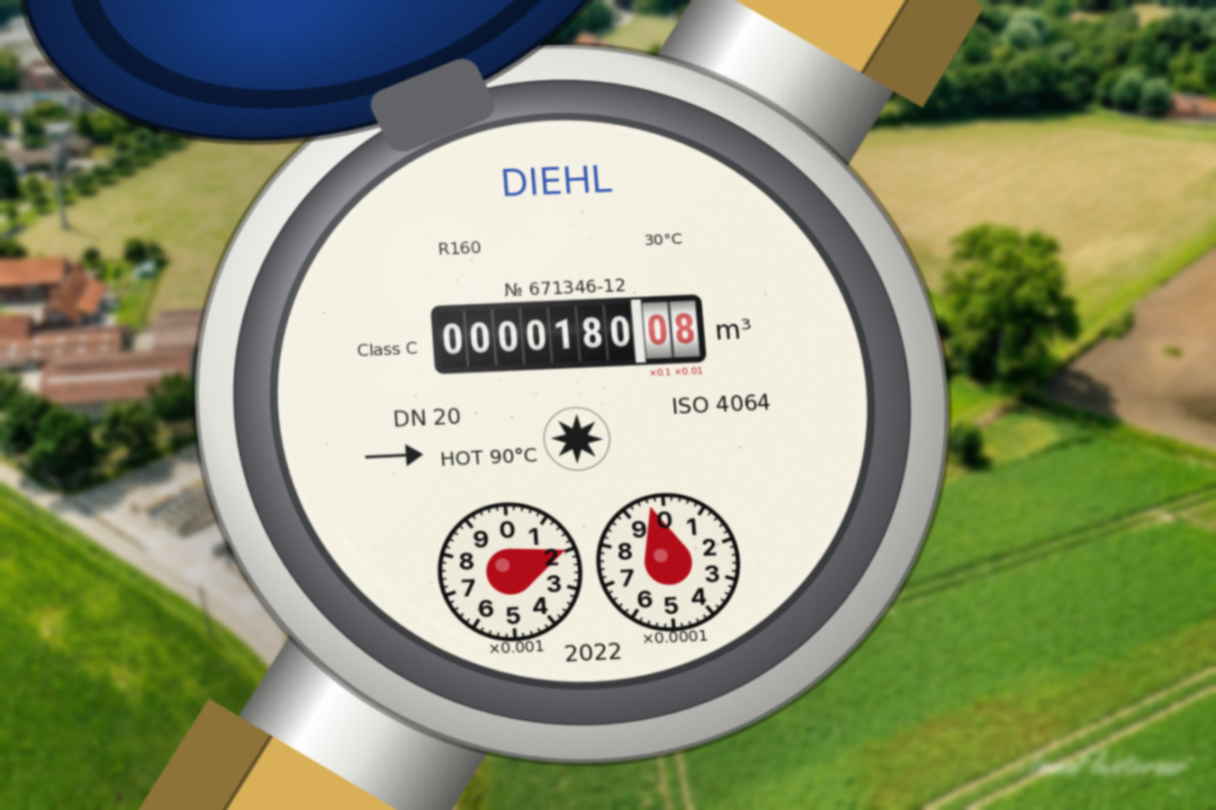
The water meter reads 180.0819,m³
